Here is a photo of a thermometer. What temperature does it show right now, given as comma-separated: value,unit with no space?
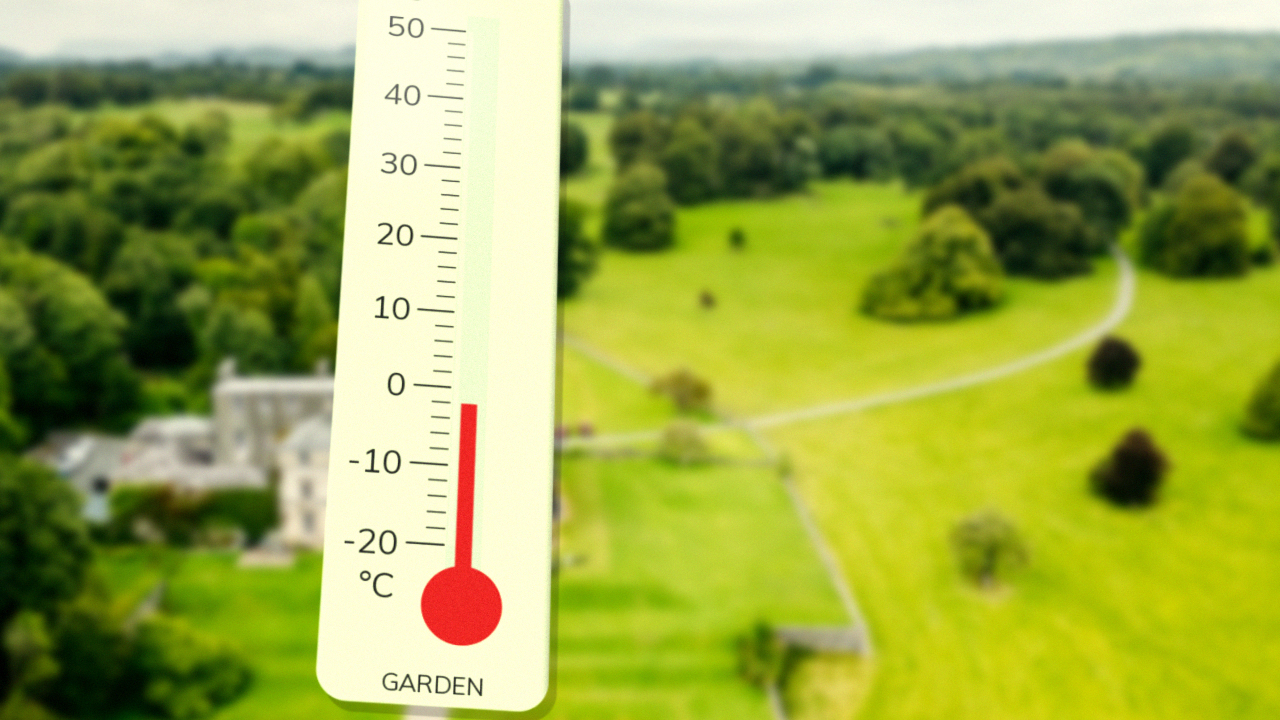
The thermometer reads -2,°C
